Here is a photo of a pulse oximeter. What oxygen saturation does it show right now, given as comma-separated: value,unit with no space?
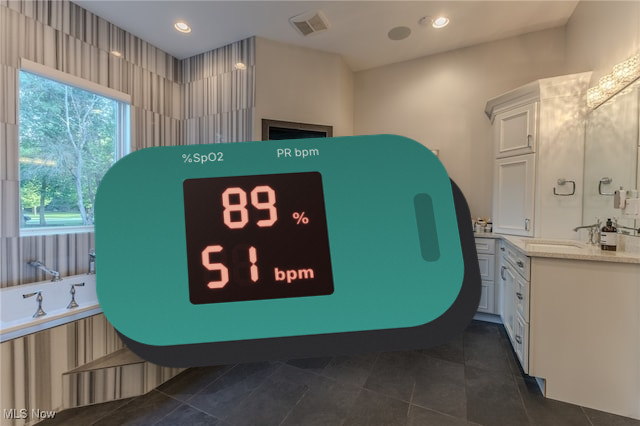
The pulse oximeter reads 89,%
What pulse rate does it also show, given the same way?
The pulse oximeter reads 51,bpm
